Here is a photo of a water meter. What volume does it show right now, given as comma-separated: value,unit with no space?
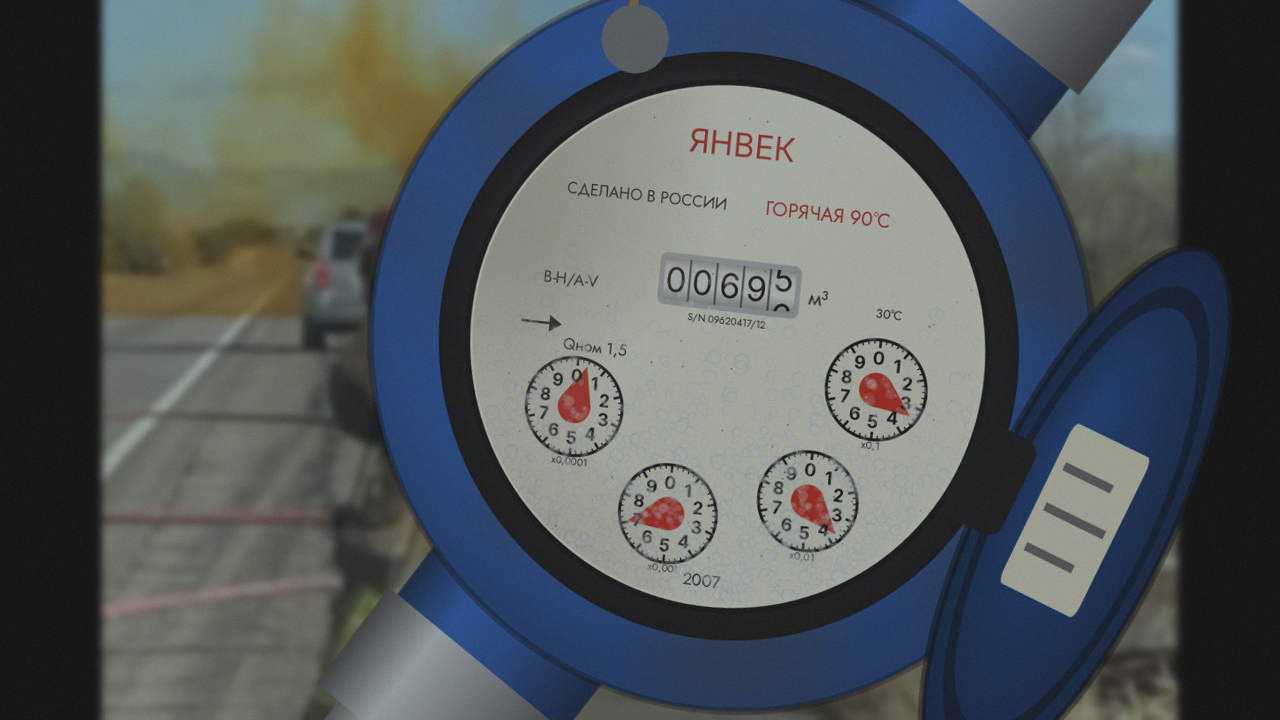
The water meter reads 695.3370,m³
